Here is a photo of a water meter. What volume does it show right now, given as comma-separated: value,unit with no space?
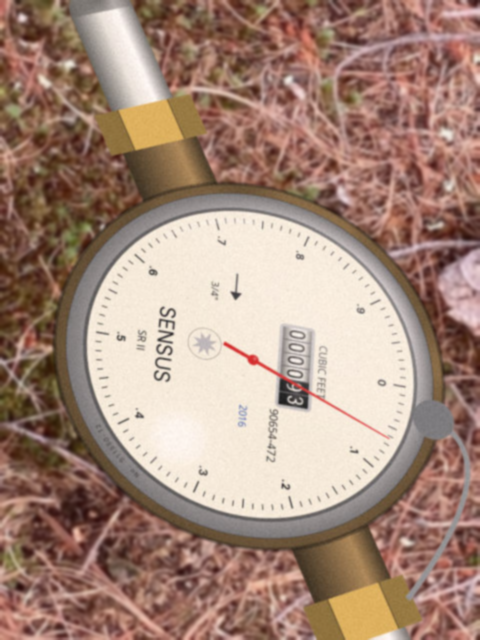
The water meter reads 93.06,ft³
